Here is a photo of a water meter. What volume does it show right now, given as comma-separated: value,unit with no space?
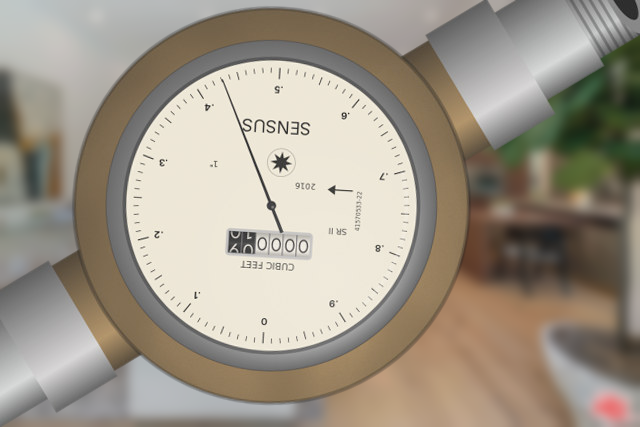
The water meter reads 9.43,ft³
